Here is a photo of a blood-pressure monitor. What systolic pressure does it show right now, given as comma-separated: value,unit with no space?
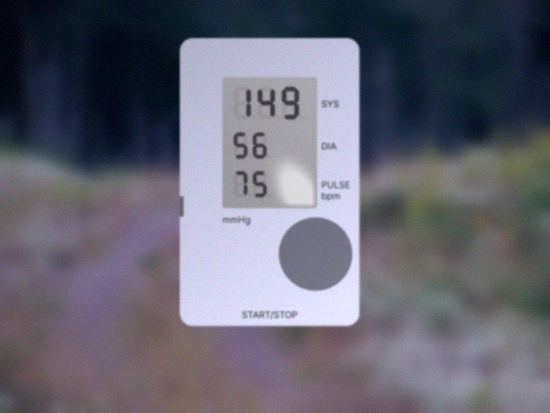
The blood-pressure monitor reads 149,mmHg
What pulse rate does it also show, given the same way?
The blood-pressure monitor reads 75,bpm
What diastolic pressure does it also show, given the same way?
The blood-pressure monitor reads 56,mmHg
